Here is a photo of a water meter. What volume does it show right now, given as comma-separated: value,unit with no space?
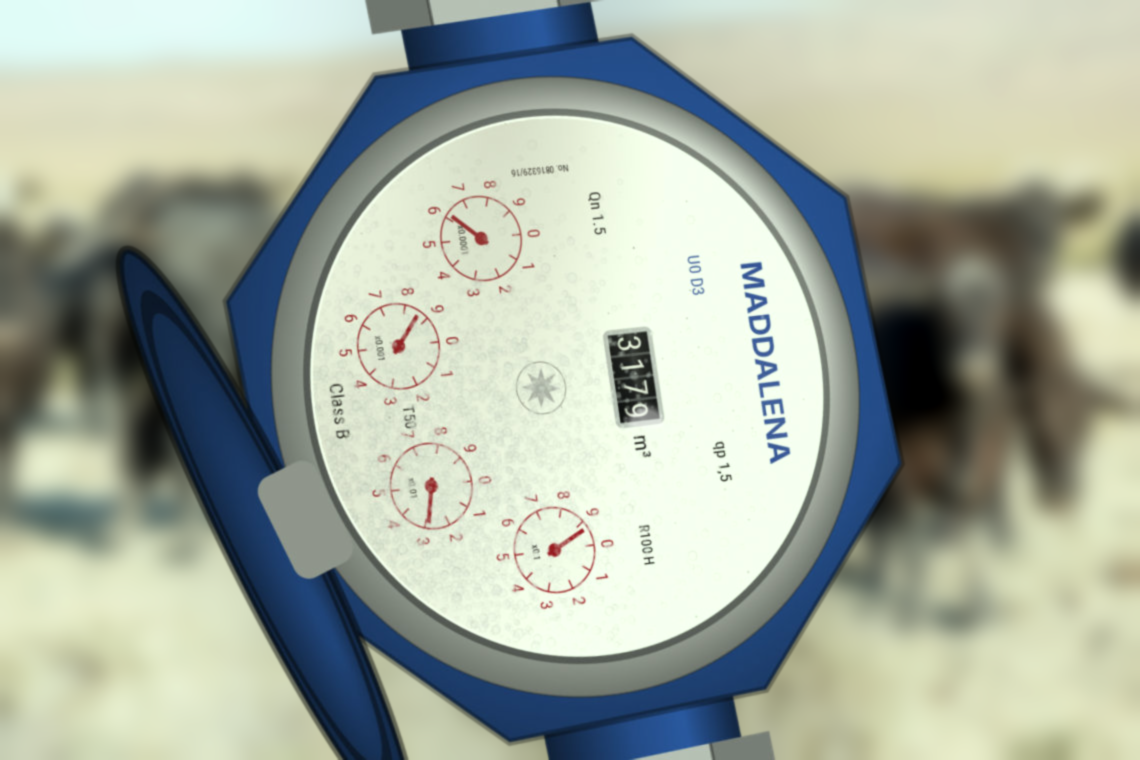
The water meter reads 3178.9286,m³
